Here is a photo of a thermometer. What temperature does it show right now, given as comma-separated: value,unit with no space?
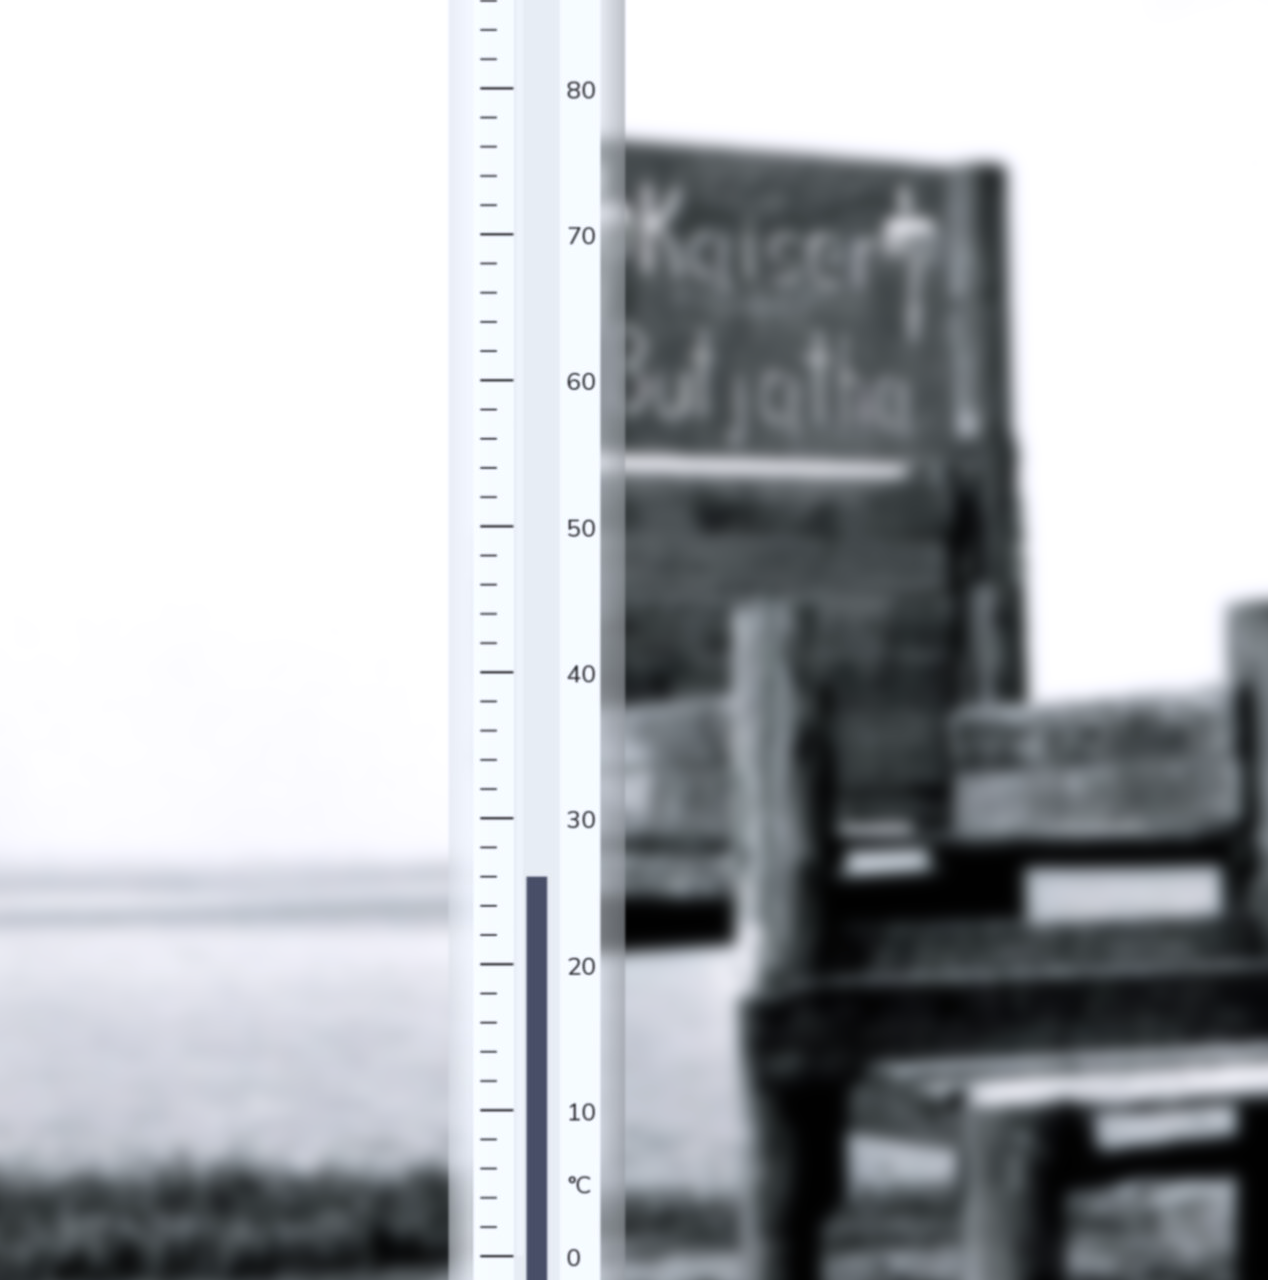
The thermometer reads 26,°C
